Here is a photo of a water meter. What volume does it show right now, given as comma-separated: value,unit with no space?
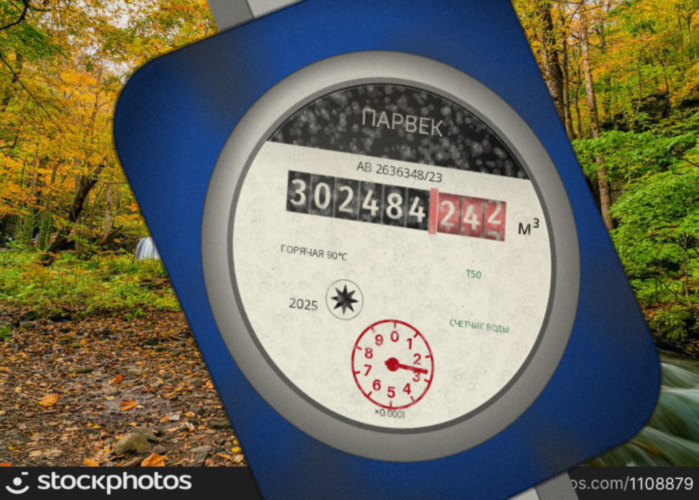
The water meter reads 302484.2422,m³
